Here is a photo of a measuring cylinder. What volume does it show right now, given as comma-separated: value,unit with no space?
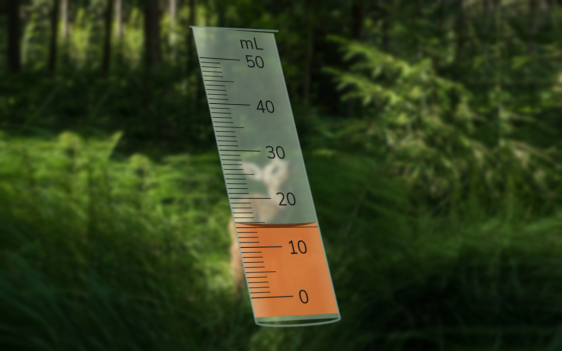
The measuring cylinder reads 14,mL
